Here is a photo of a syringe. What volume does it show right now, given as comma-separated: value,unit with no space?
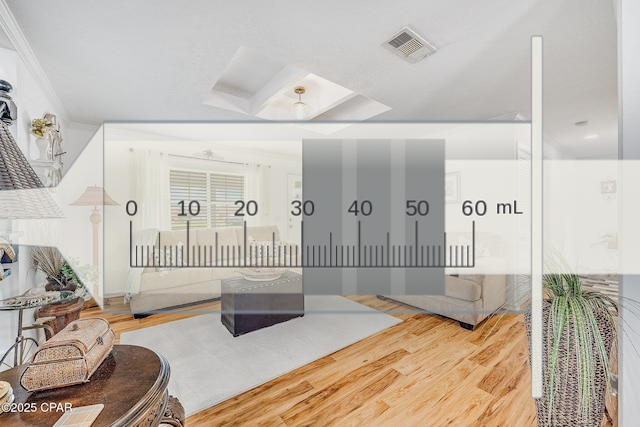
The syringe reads 30,mL
